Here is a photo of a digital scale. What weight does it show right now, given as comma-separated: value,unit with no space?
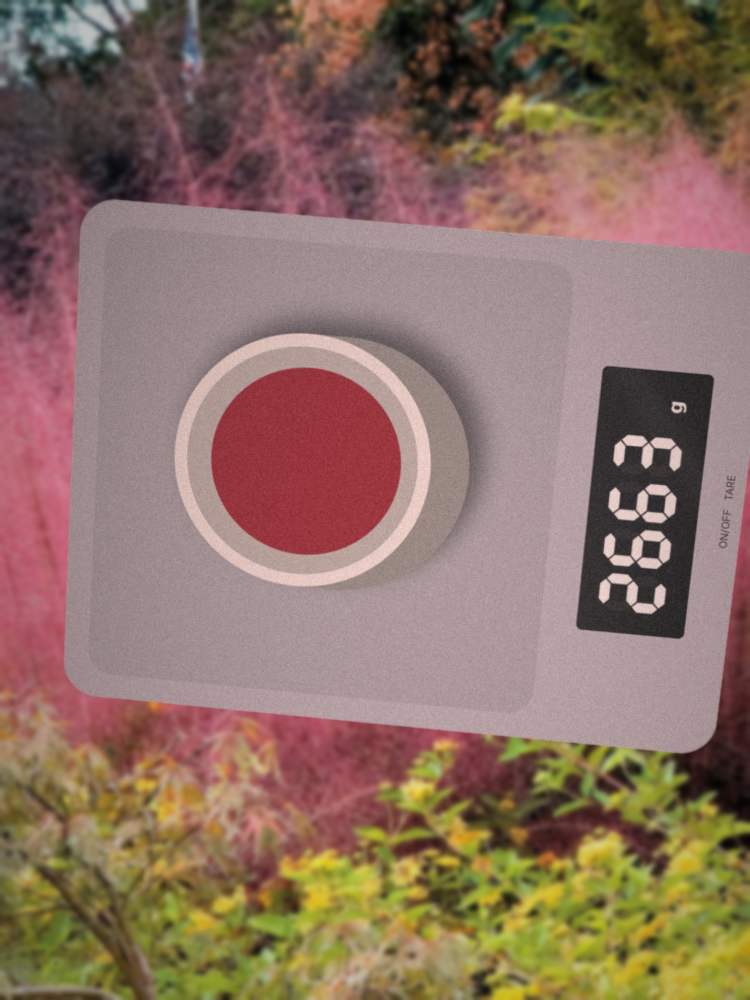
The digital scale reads 2663,g
